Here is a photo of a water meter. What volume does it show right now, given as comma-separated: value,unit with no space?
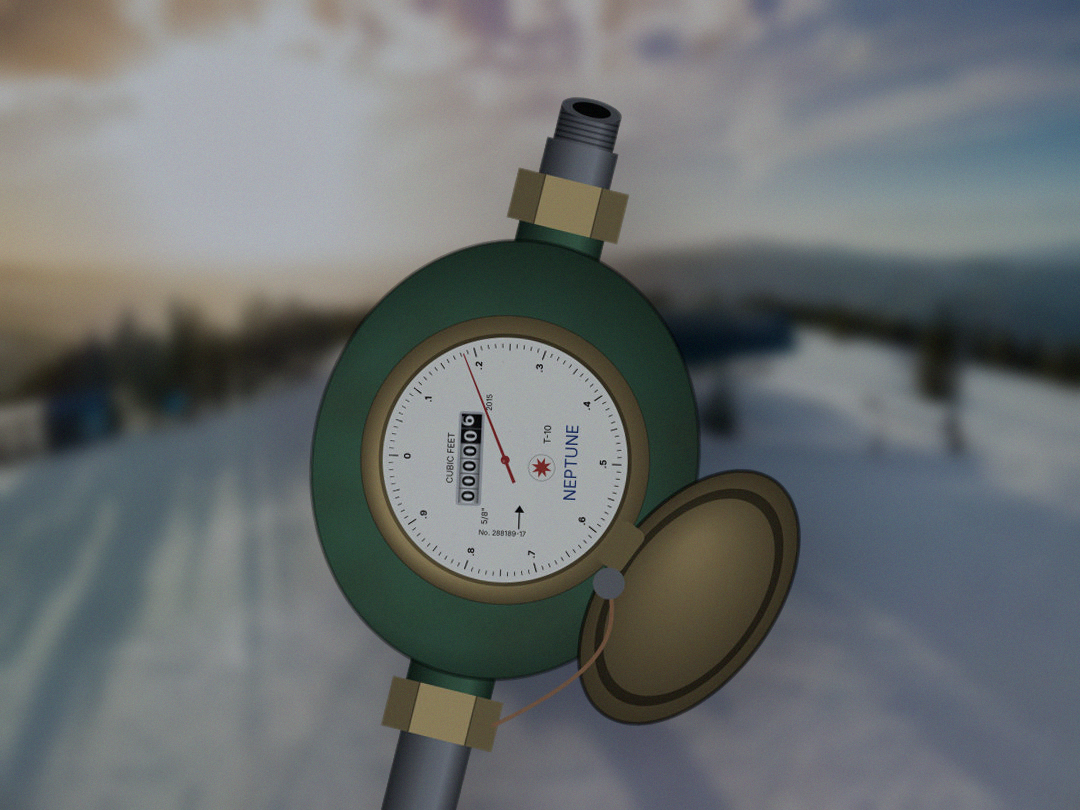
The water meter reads 6.18,ft³
